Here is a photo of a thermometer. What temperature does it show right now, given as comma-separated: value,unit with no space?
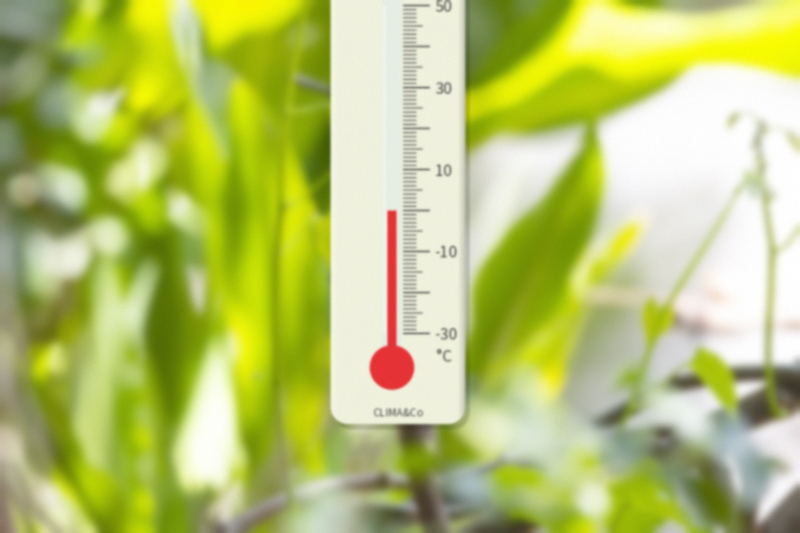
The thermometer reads 0,°C
